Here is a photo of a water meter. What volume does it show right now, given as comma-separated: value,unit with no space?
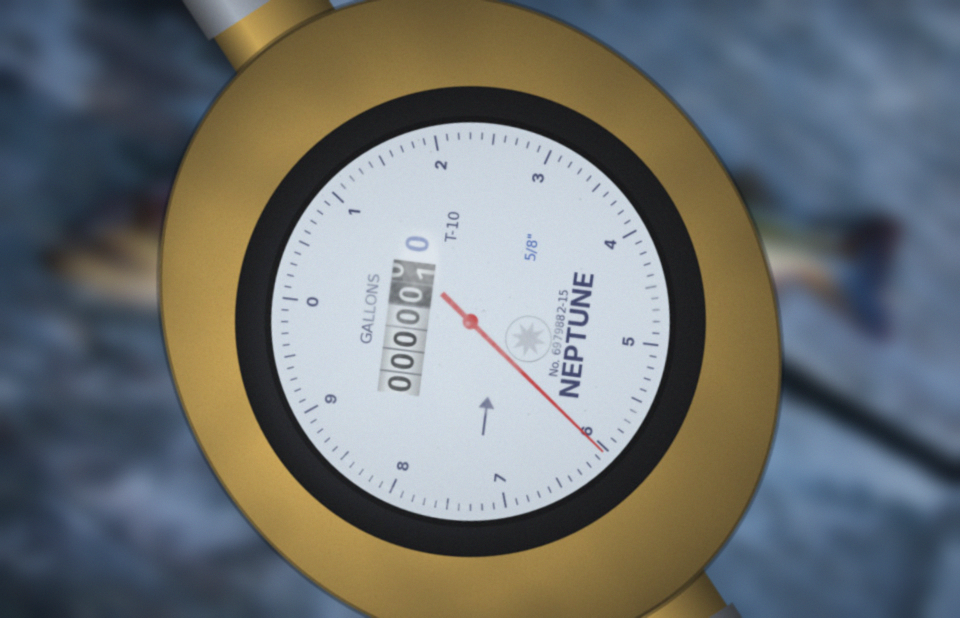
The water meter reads 6.0,gal
